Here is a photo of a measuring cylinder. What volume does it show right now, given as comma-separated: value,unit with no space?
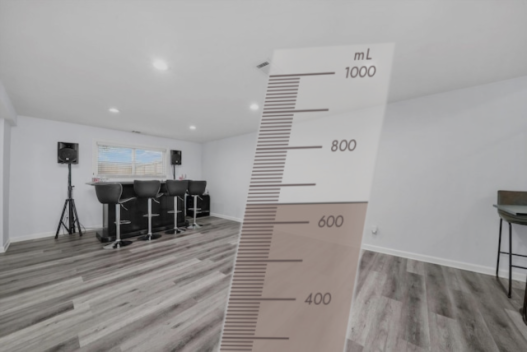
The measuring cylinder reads 650,mL
